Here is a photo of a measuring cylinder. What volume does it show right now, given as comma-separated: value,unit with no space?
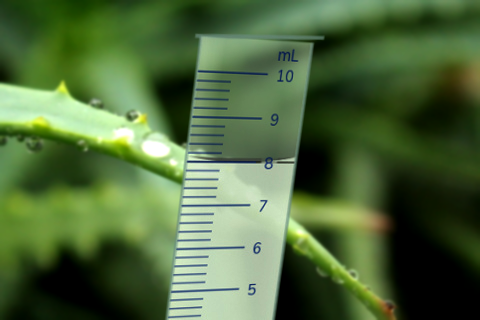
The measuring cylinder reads 8,mL
